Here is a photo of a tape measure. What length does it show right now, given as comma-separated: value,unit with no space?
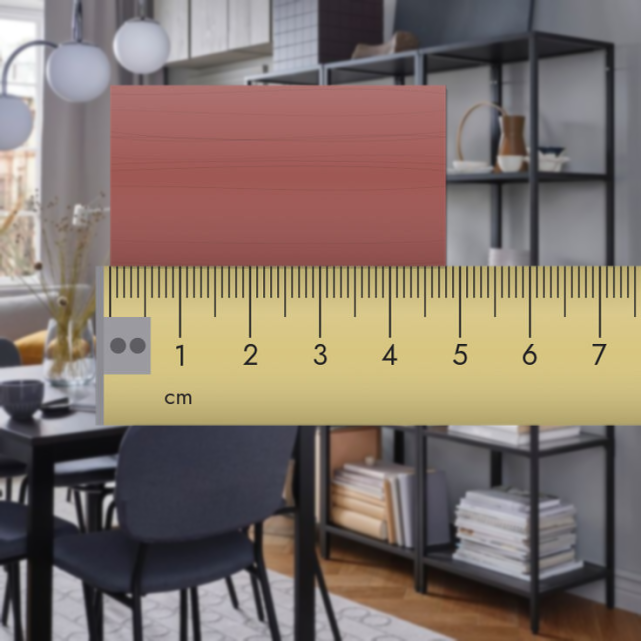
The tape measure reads 4.8,cm
